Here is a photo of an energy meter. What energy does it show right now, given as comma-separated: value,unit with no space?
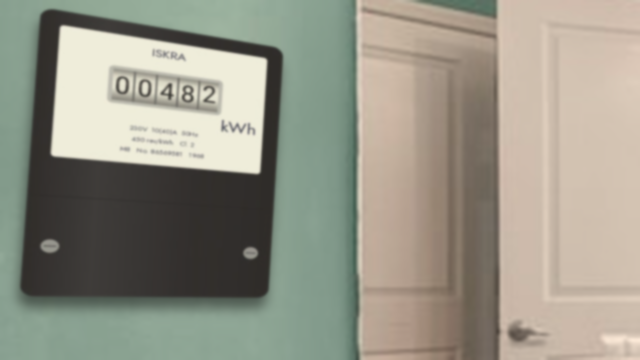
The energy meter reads 482,kWh
